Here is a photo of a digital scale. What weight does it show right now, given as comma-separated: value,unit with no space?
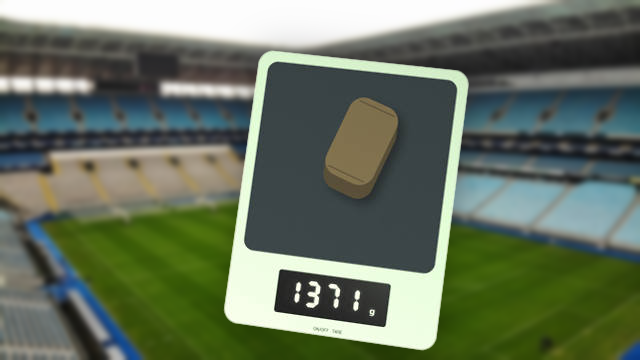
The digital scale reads 1371,g
